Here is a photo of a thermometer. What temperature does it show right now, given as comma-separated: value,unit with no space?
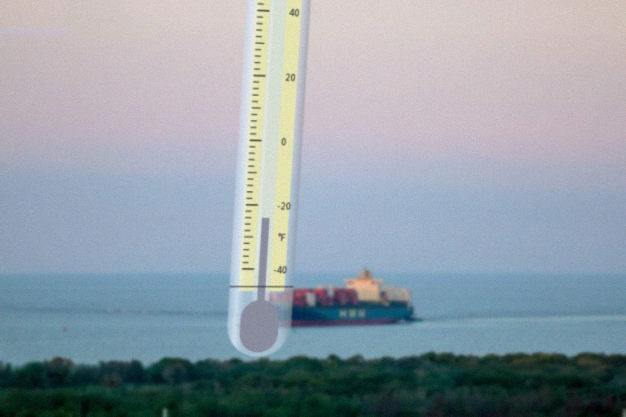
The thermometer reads -24,°F
